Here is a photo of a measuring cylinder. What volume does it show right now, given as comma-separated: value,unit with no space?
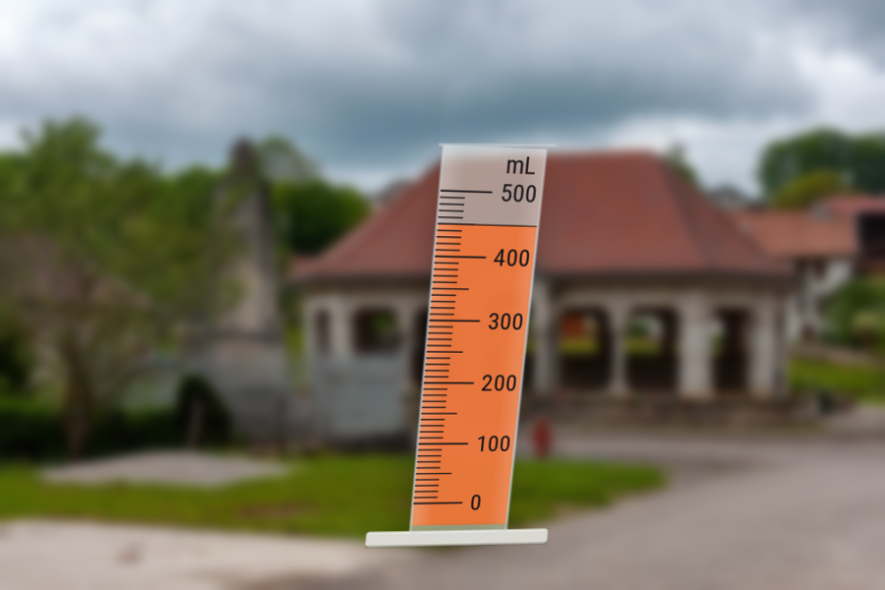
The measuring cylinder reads 450,mL
